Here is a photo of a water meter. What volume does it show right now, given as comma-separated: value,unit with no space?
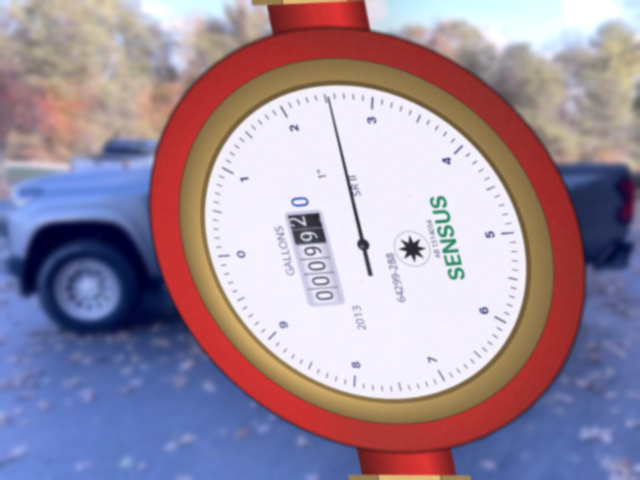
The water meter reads 9922.5,gal
